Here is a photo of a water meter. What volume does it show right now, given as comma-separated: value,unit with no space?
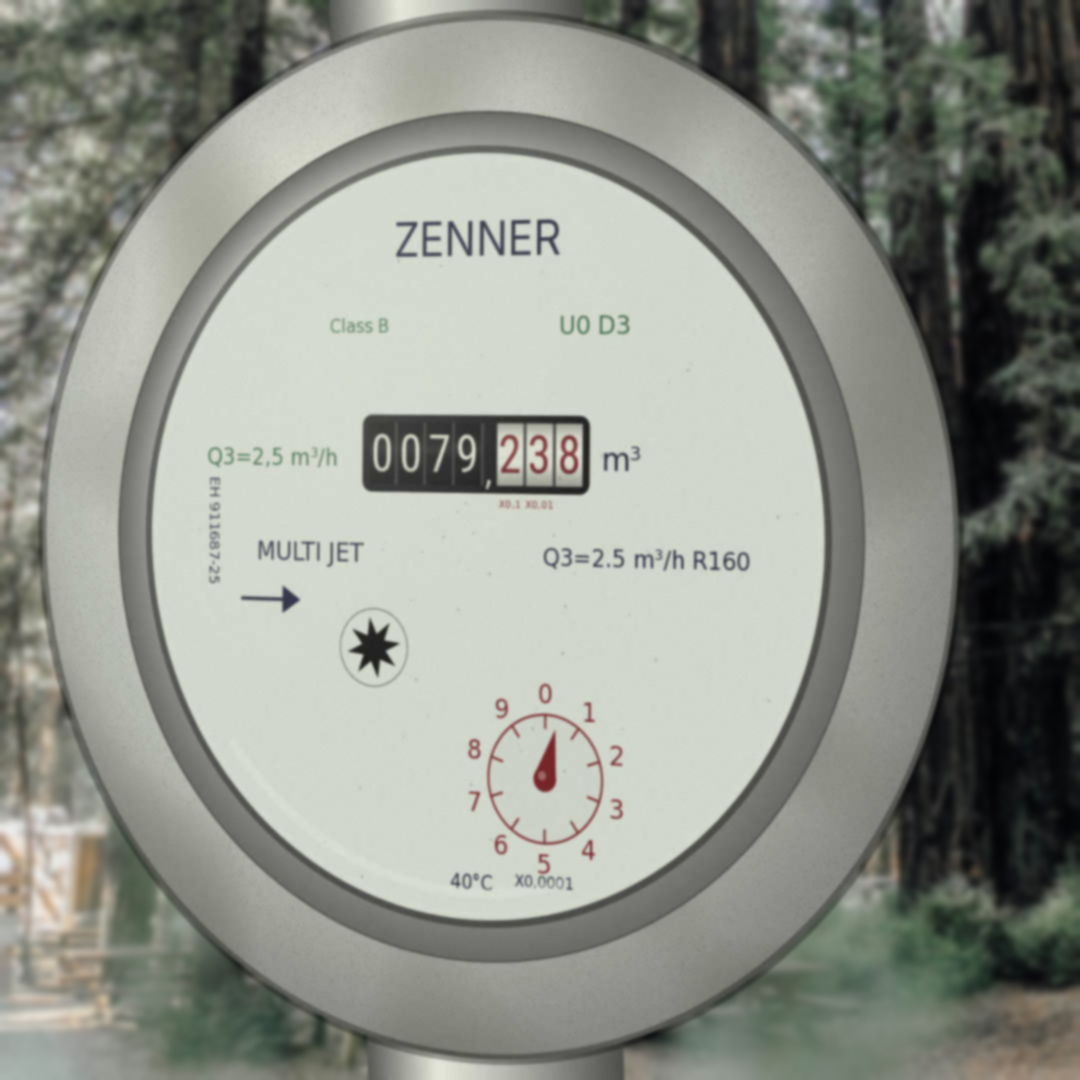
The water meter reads 79.2380,m³
